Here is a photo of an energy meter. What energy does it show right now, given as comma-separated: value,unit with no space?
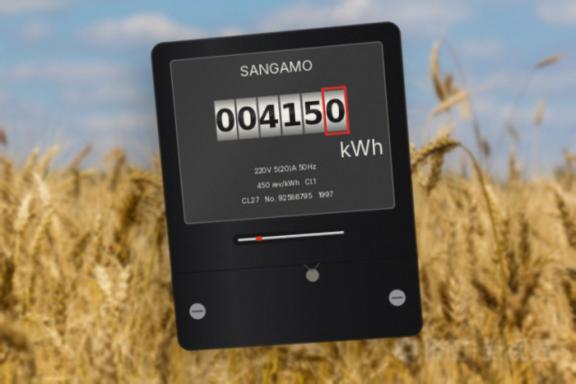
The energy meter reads 415.0,kWh
